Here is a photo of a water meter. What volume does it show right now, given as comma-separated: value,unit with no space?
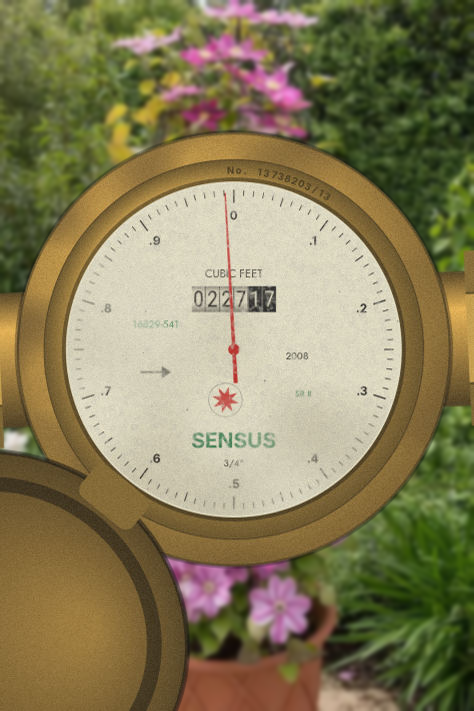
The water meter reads 22716.99,ft³
